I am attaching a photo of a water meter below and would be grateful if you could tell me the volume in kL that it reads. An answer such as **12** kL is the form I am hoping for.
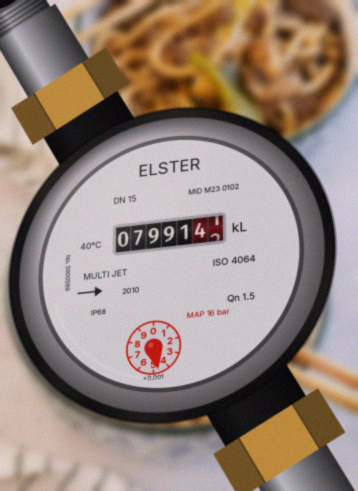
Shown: **7991.414** kL
